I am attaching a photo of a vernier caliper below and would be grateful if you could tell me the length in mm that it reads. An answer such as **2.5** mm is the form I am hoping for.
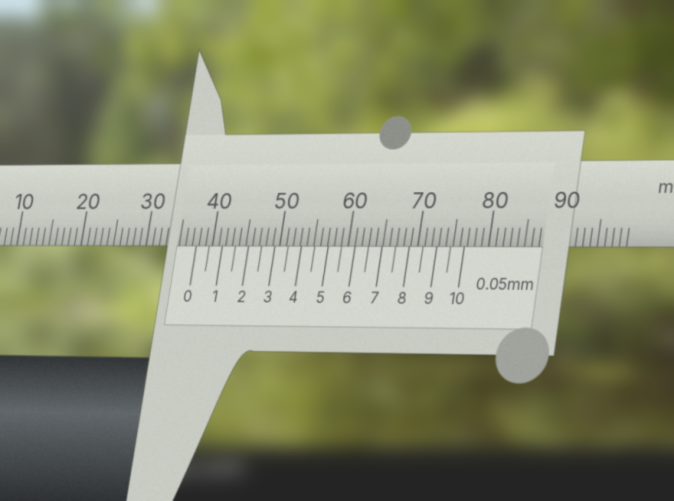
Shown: **37.6** mm
